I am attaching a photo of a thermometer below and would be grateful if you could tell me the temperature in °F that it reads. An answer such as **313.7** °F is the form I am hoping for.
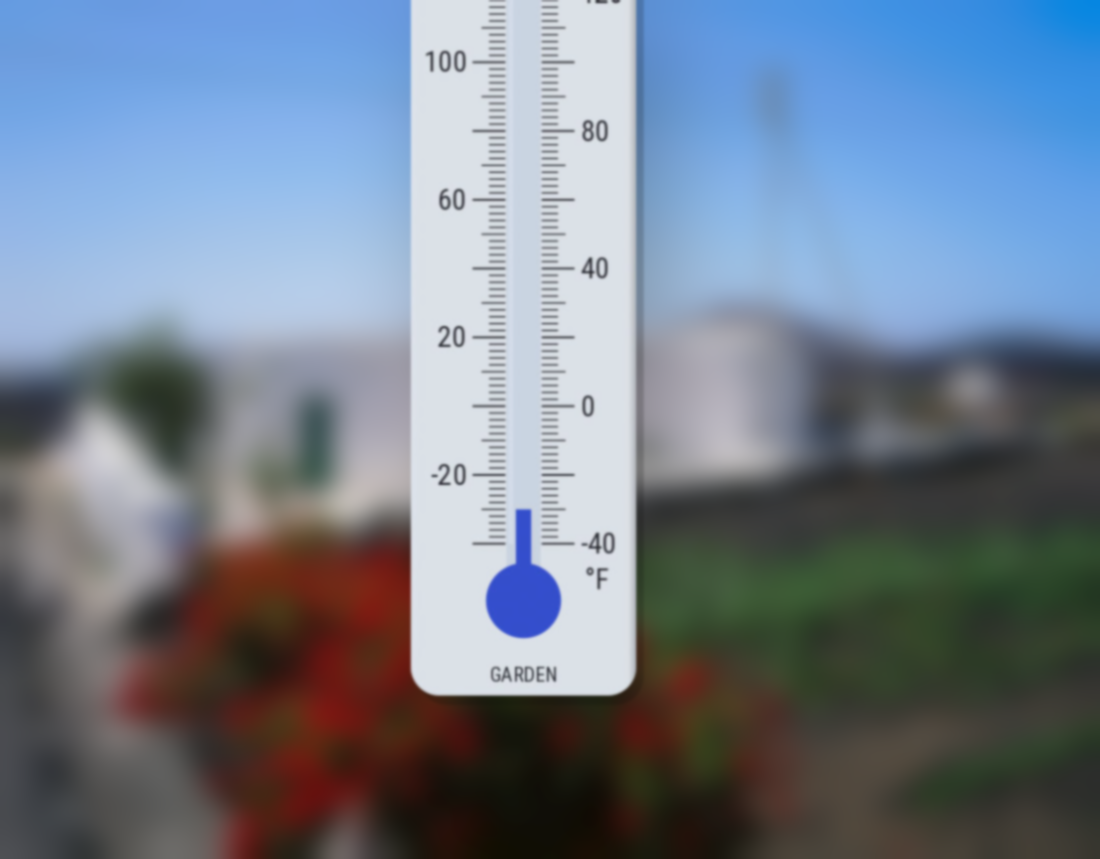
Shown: **-30** °F
